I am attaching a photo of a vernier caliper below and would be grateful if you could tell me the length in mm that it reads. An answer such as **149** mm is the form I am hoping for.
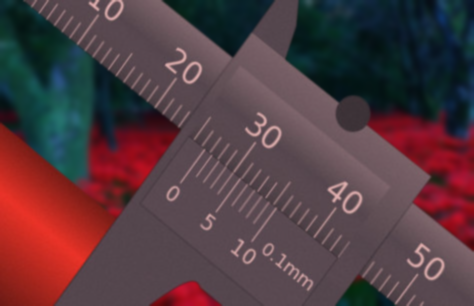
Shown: **26.4** mm
